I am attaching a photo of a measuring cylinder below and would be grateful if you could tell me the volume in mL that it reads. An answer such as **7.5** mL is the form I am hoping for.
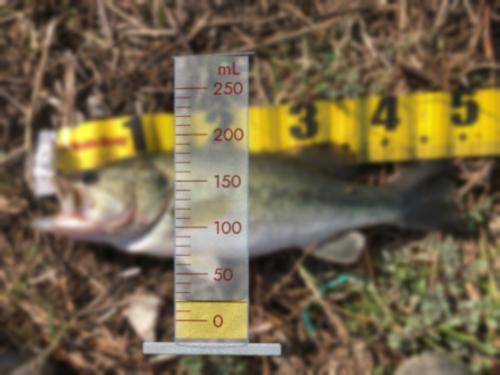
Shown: **20** mL
